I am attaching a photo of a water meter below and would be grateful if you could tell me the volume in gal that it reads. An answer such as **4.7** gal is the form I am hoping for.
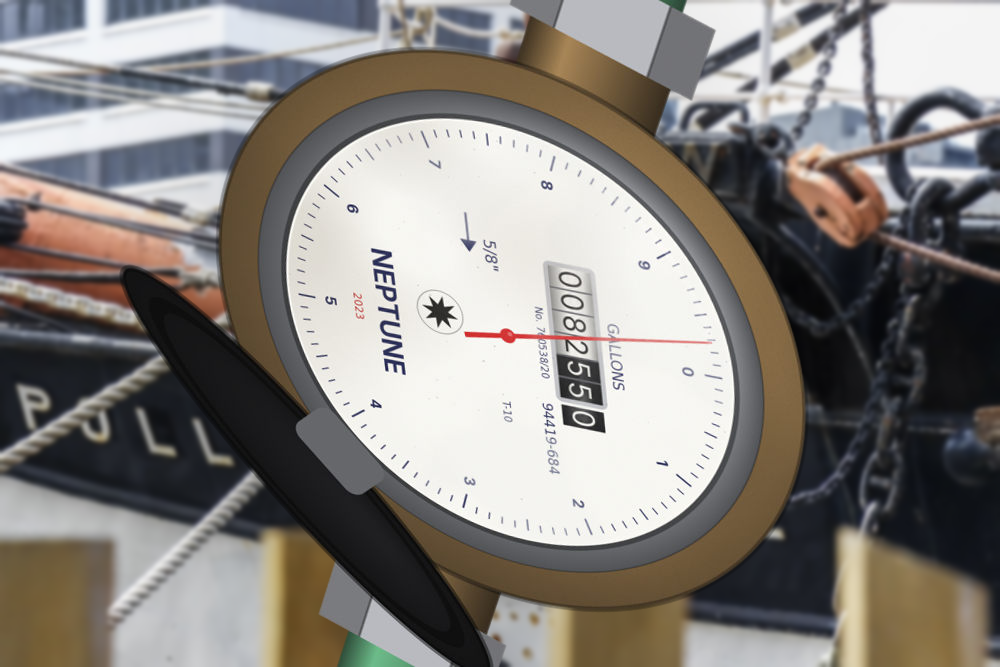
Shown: **82549.7** gal
